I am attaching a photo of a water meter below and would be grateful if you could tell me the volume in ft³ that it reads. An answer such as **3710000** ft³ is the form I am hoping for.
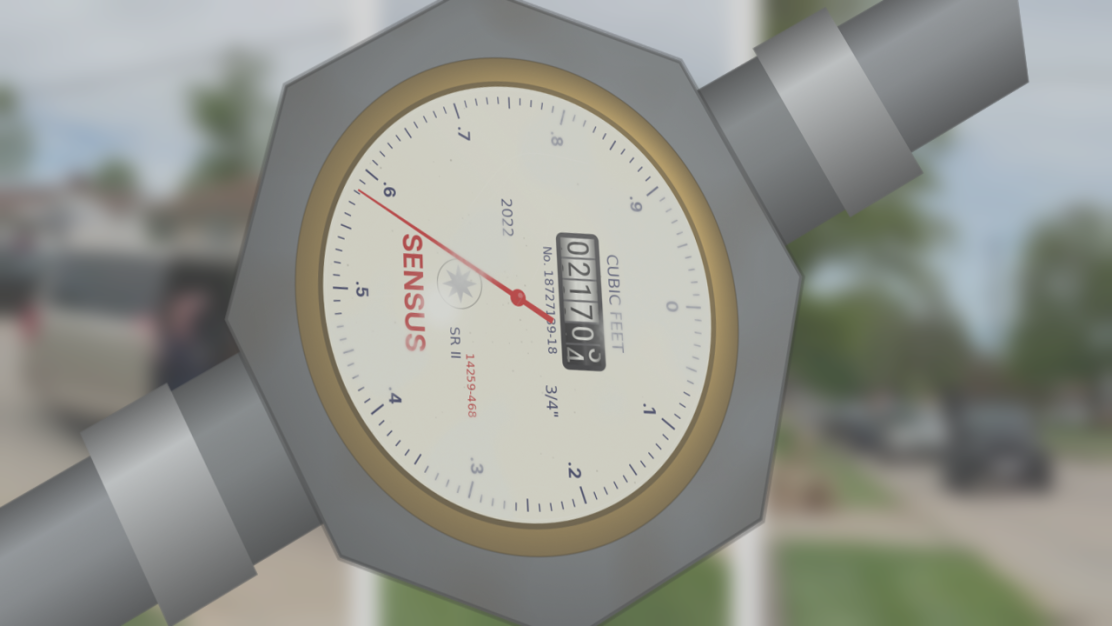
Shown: **21703.58** ft³
